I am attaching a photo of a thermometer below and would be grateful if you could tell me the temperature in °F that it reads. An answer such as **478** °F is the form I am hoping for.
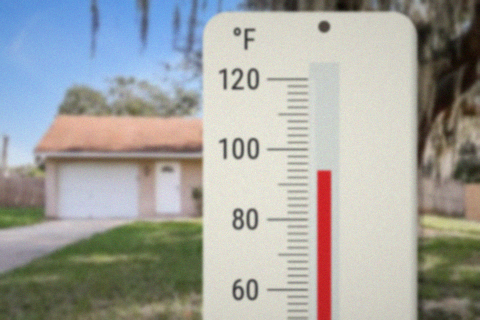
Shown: **94** °F
